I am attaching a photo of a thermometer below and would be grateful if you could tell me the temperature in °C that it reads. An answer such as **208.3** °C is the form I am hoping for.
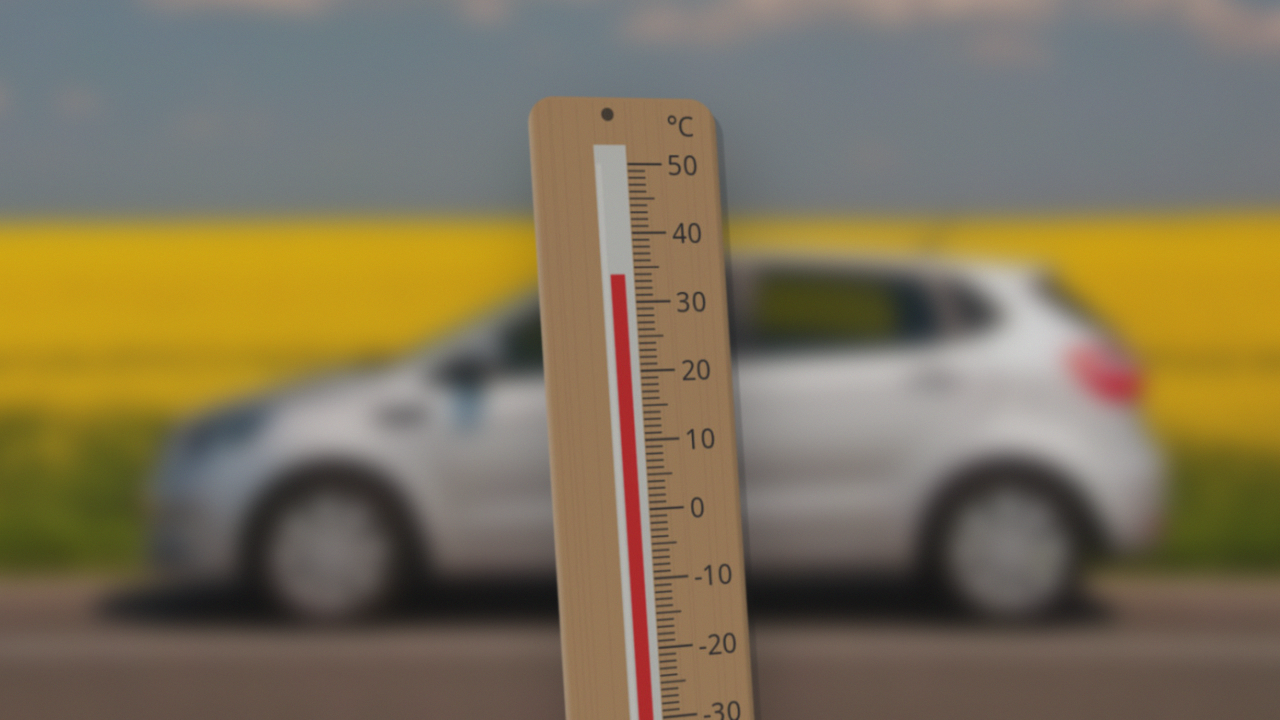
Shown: **34** °C
